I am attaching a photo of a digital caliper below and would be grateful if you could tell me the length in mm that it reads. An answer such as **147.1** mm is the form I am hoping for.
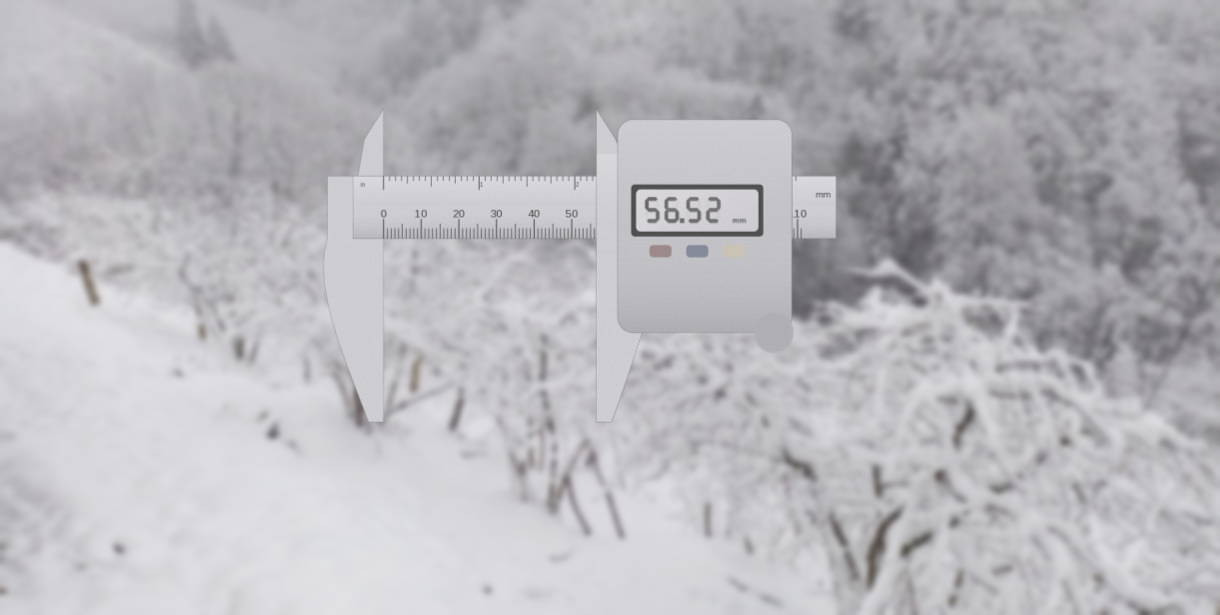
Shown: **56.52** mm
